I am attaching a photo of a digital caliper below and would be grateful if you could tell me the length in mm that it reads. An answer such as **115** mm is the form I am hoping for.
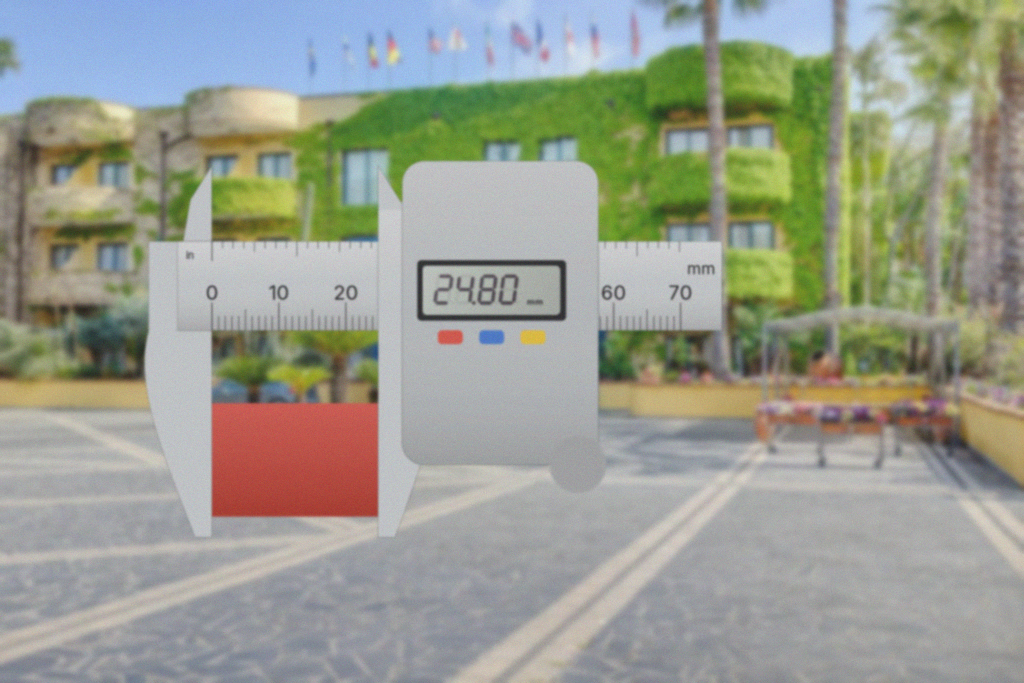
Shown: **24.80** mm
